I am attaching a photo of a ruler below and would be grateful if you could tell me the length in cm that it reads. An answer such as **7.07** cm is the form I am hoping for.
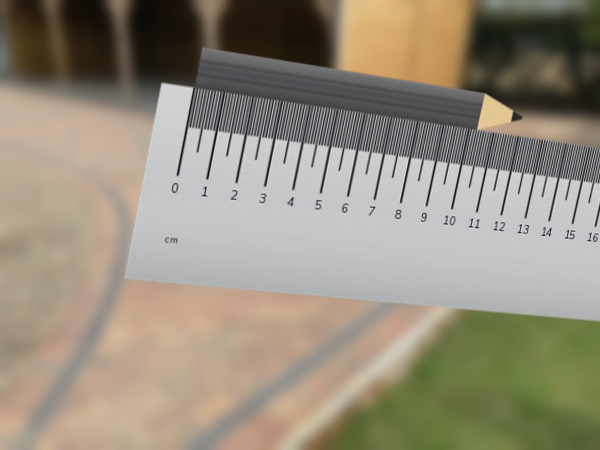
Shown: **12** cm
